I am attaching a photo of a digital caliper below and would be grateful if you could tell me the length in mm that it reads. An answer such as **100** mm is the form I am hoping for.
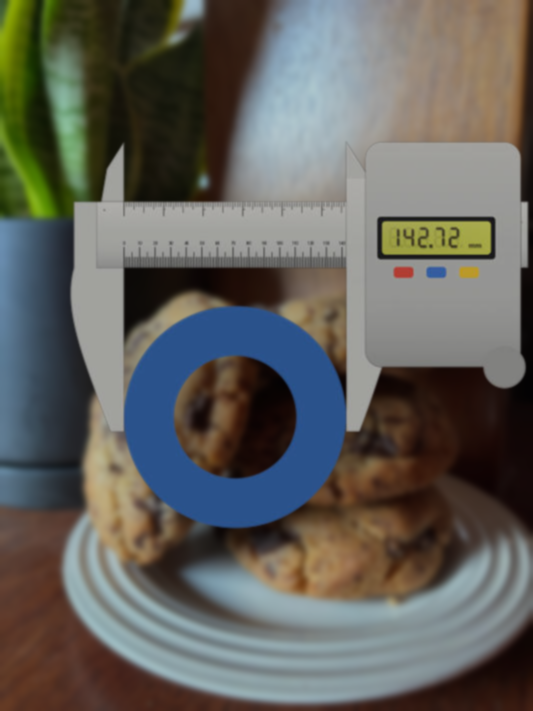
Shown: **142.72** mm
